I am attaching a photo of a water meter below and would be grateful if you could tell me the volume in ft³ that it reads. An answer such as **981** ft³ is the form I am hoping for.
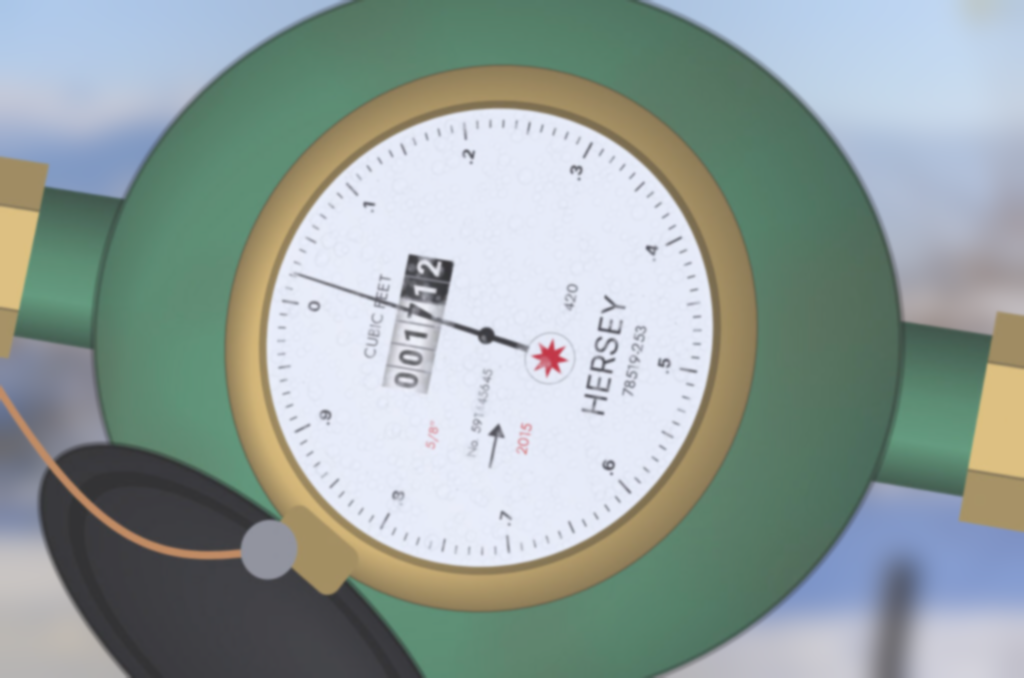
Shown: **1712.02** ft³
